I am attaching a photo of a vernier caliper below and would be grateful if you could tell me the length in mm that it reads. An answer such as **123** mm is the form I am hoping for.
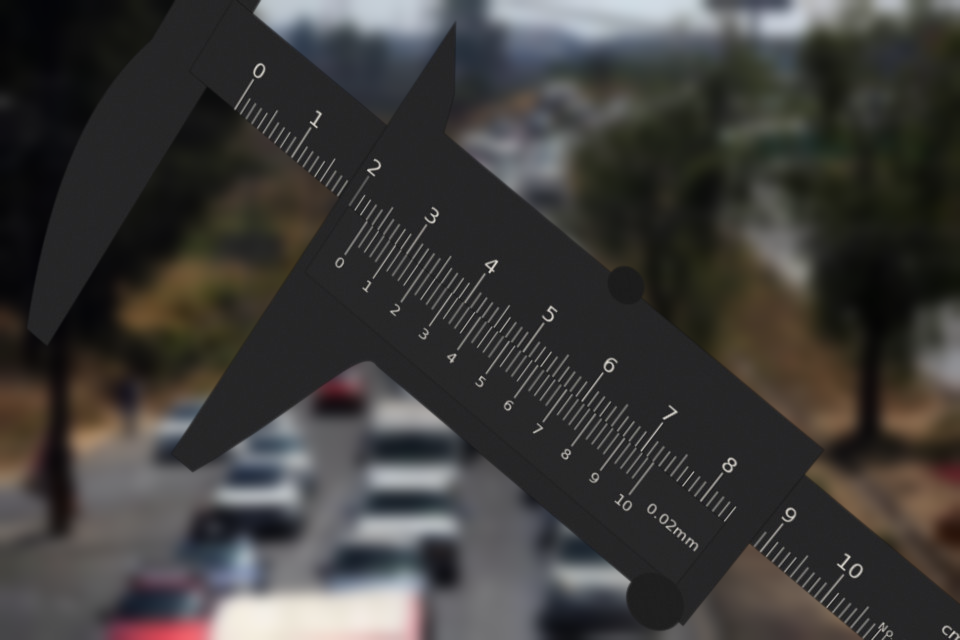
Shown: **23.2** mm
